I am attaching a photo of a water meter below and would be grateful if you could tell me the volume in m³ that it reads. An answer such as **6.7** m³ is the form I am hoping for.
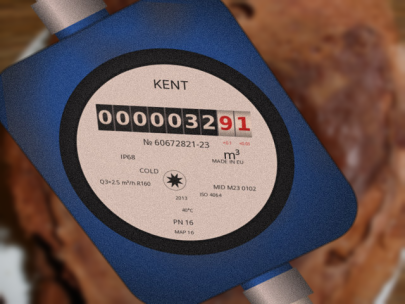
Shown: **32.91** m³
